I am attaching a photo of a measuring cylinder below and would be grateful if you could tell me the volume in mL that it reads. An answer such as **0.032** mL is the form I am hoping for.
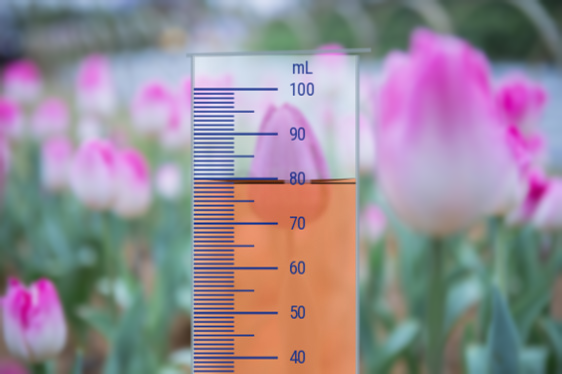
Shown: **79** mL
